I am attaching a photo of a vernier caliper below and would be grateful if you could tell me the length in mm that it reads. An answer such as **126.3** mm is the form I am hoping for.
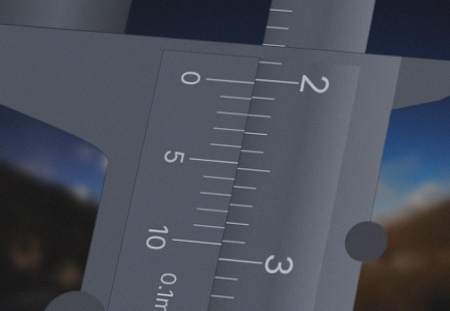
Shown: **20.2** mm
